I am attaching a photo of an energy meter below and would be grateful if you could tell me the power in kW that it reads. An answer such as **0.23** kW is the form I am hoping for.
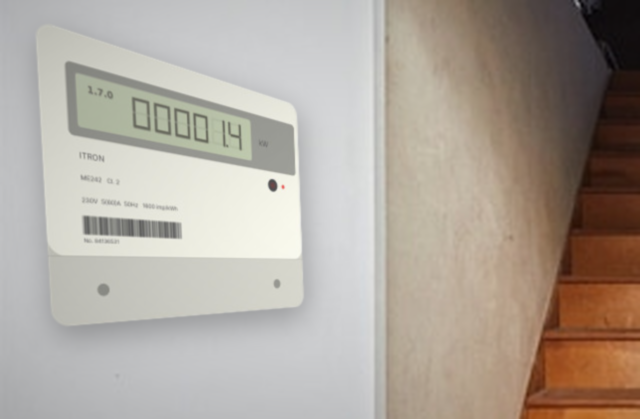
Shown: **1.4** kW
